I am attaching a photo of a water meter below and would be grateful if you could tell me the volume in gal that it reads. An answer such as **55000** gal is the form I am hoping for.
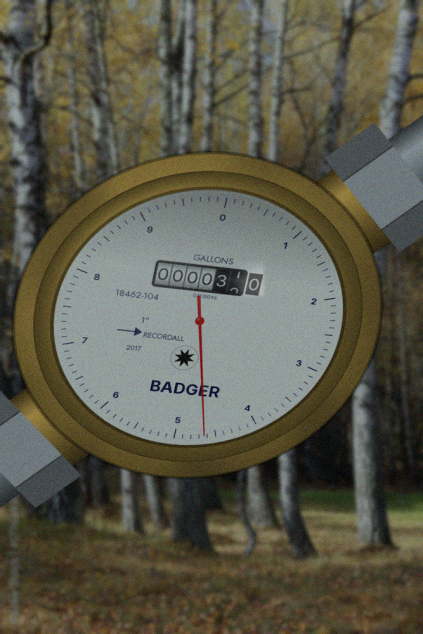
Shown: **314.6** gal
